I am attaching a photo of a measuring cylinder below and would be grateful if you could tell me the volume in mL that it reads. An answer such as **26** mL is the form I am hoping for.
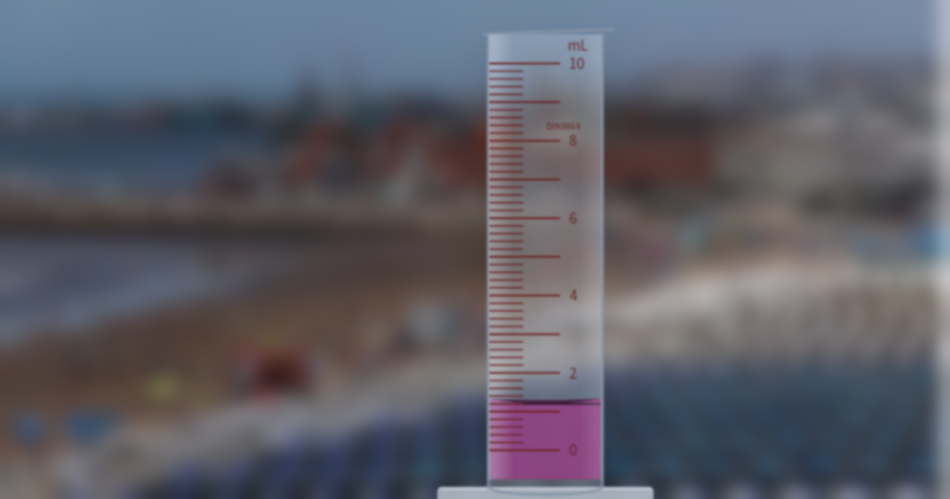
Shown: **1.2** mL
